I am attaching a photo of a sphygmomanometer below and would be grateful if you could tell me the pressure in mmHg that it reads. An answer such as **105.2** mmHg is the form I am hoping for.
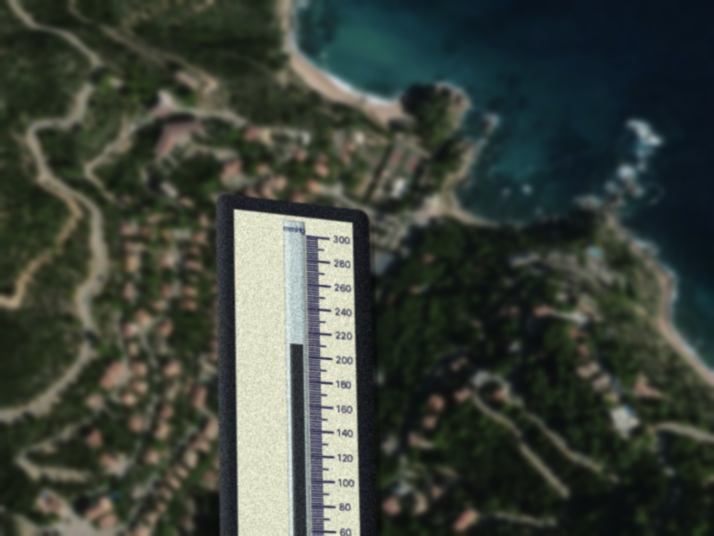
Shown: **210** mmHg
